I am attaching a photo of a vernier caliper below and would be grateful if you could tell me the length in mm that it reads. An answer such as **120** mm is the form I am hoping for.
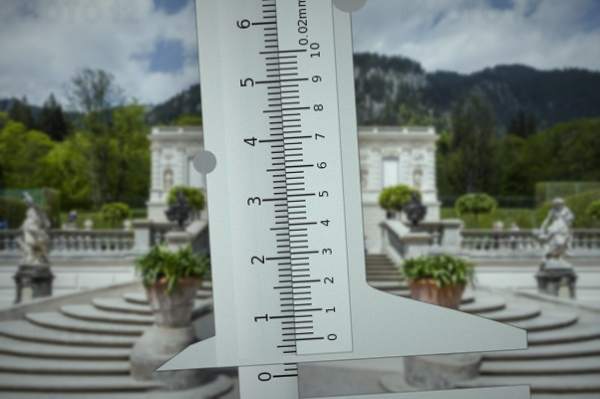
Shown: **6.0** mm
